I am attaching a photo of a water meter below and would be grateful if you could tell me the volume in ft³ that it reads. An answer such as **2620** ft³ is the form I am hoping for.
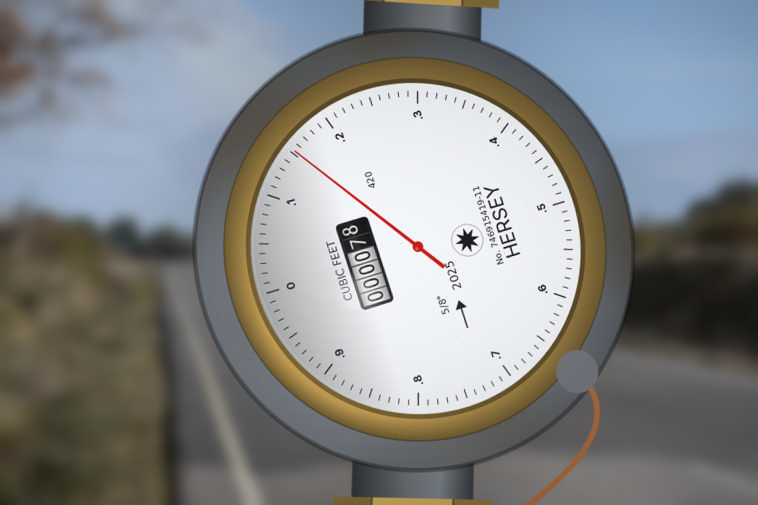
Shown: **78.15** ft³
